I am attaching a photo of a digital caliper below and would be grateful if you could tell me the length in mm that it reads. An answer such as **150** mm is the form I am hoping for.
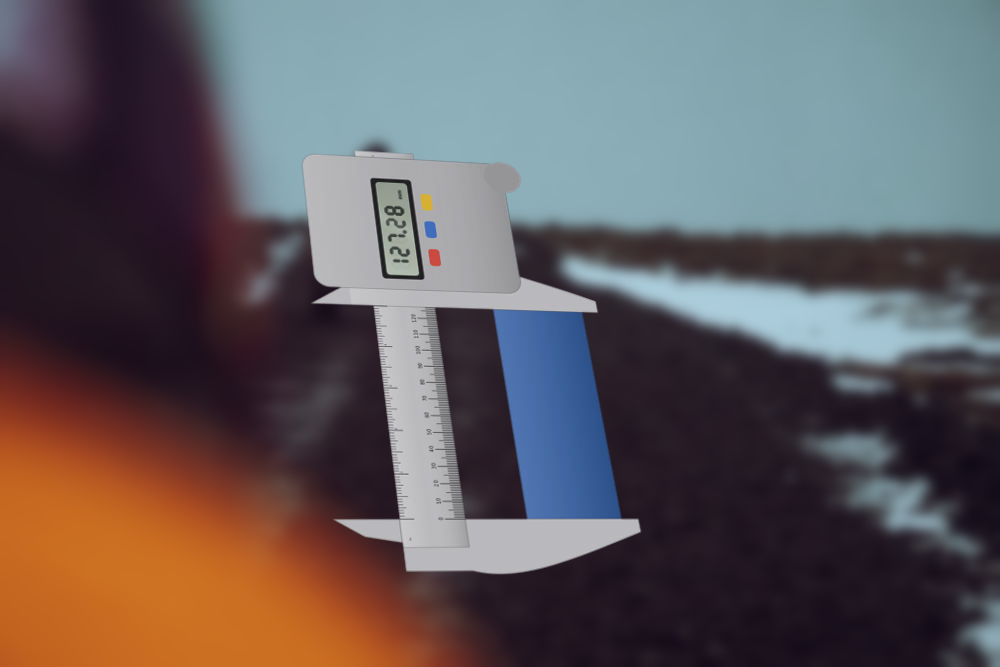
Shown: **127.28** mm
